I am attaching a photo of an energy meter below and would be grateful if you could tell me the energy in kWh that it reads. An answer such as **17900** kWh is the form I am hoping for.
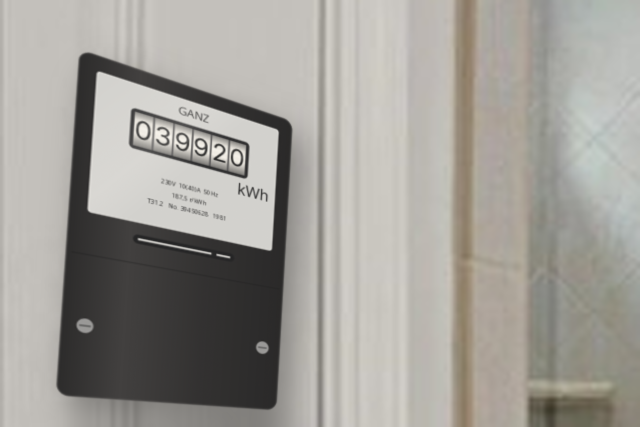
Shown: **39920** kWh
